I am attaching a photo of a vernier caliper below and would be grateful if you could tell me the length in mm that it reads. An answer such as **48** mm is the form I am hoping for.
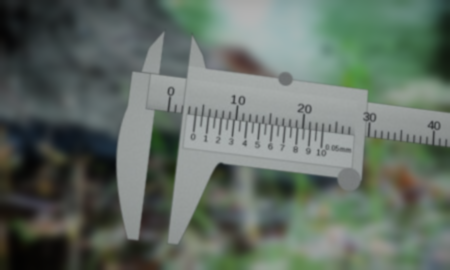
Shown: **4.0** mm
